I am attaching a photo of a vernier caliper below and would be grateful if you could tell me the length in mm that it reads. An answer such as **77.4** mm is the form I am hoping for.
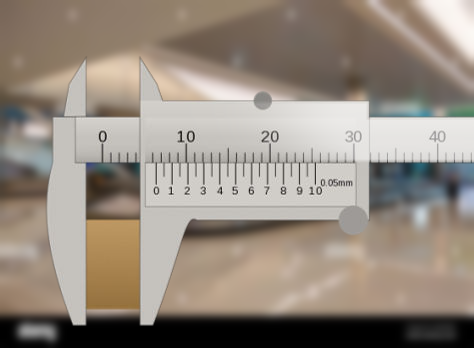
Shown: **6.4** mm
